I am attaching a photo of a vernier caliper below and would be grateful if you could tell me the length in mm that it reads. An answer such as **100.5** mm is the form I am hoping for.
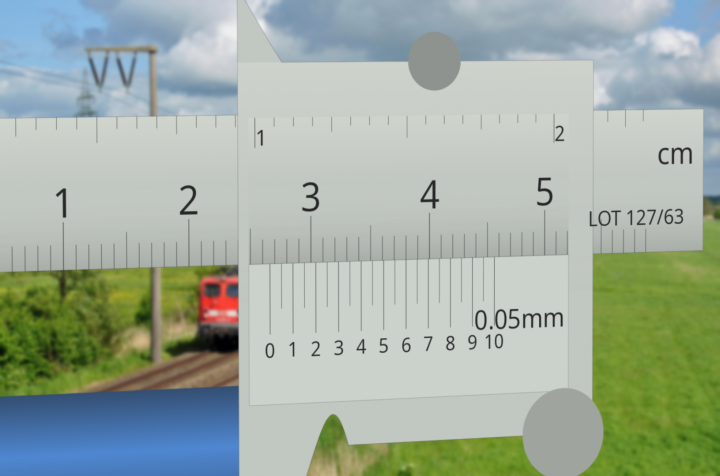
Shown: **26.6** mm
